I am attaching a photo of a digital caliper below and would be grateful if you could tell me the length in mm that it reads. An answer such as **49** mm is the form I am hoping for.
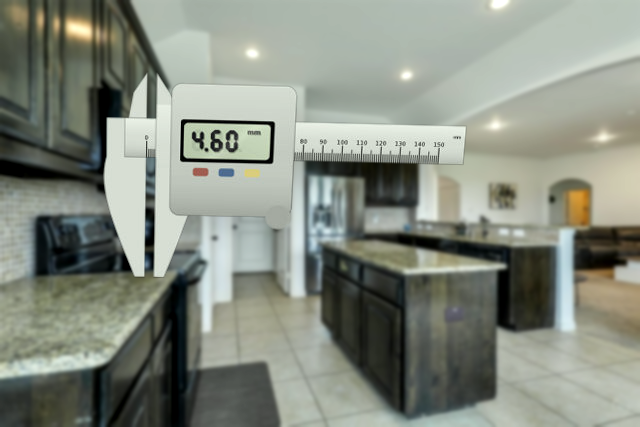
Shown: **4.60** mm
